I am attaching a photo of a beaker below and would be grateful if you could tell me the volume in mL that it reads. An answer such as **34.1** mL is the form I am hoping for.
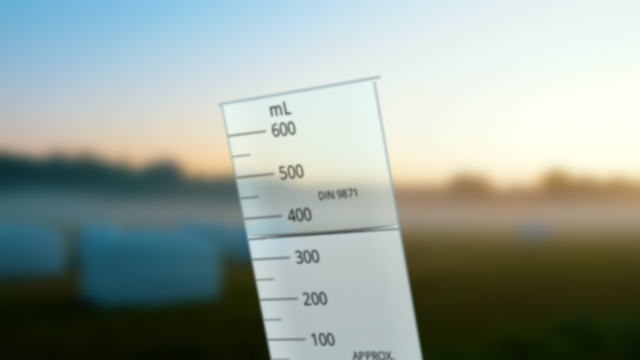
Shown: **350** mL
